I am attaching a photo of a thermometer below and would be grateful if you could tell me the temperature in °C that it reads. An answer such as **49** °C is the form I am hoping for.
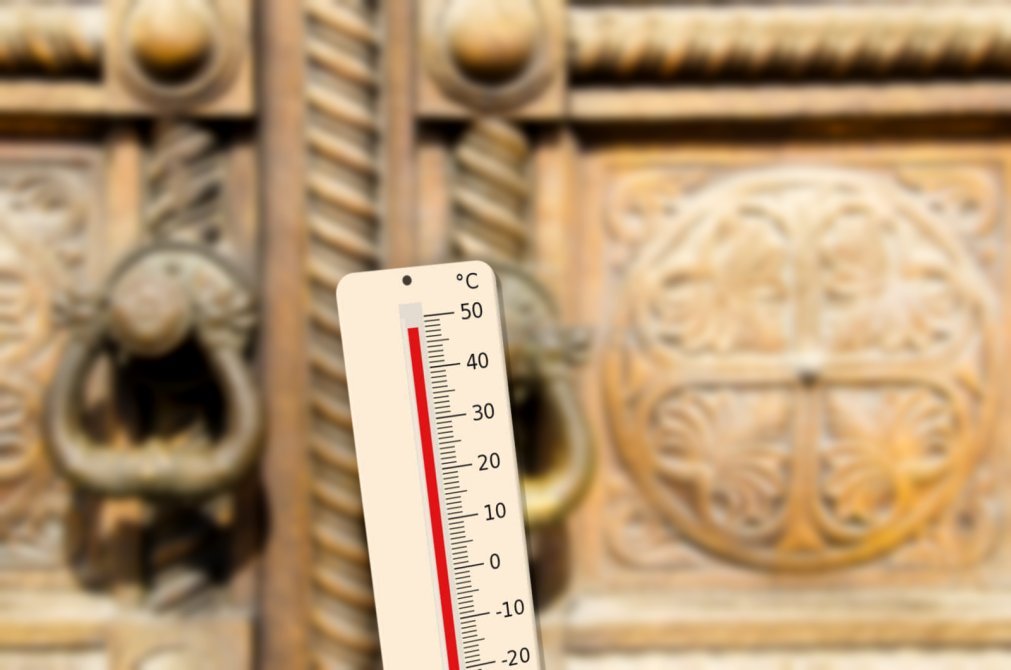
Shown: **48** °C
